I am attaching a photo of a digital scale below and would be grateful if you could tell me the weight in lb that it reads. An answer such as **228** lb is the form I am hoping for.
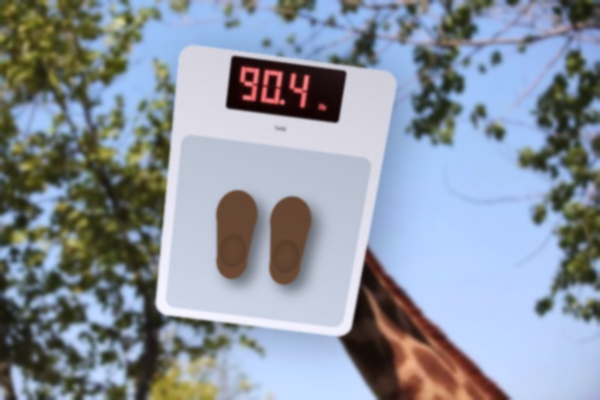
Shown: **90.4** lb
